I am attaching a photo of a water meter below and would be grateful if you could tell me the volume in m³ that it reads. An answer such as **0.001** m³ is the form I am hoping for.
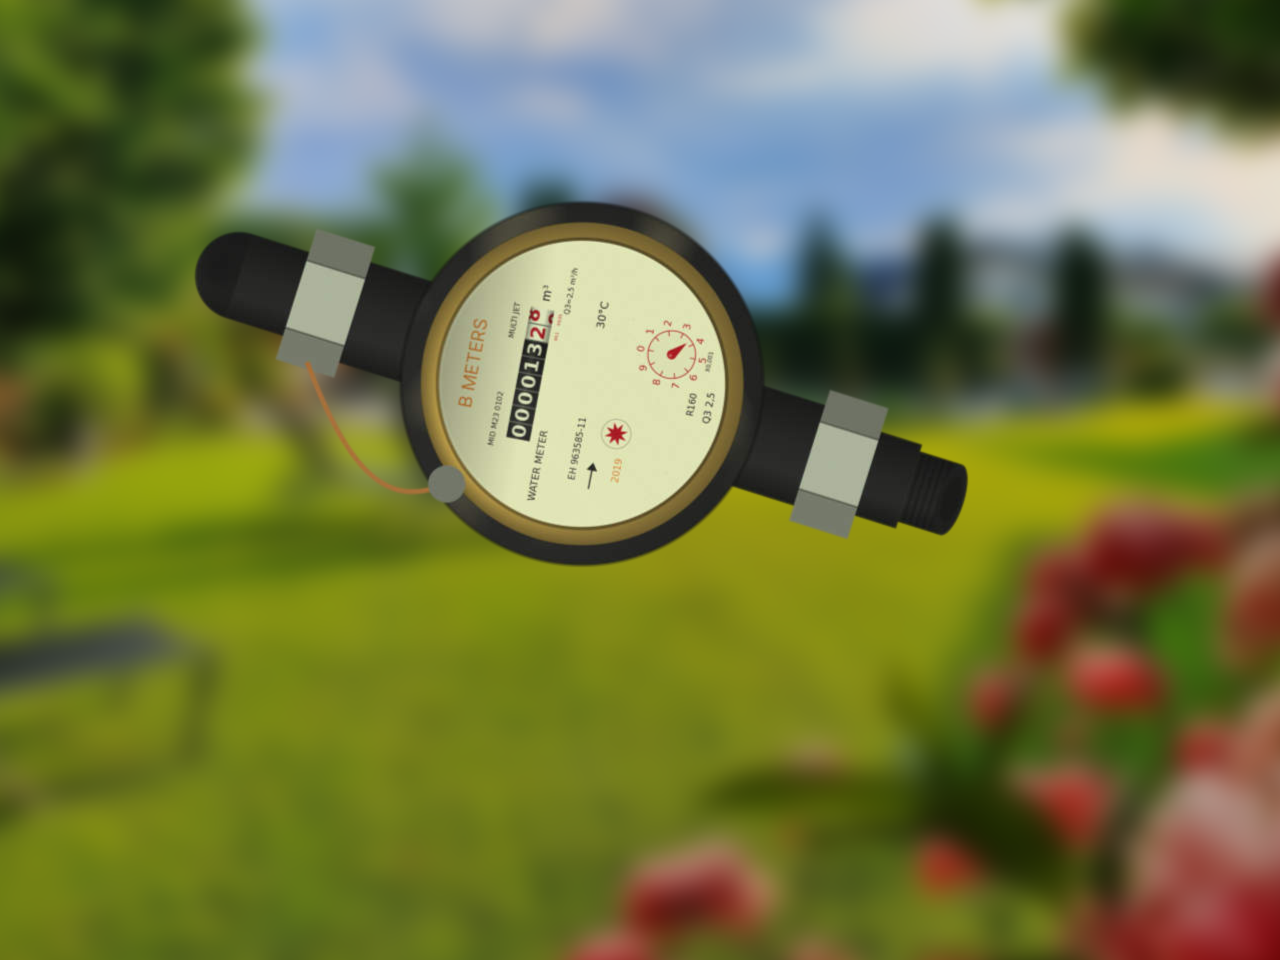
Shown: **13.283** m³
